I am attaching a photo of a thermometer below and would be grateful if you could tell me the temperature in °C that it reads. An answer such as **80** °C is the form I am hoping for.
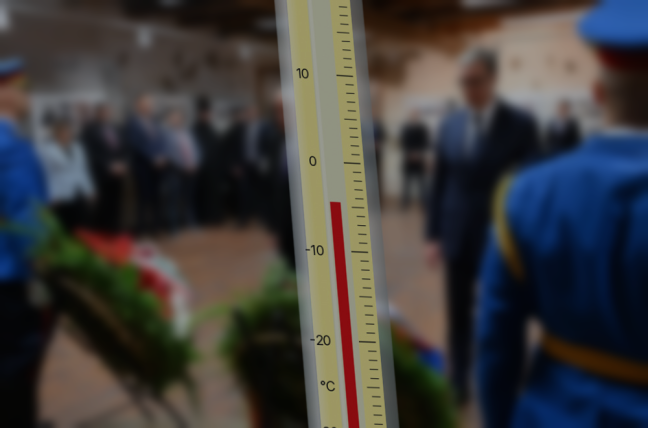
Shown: **-4.5** °C
